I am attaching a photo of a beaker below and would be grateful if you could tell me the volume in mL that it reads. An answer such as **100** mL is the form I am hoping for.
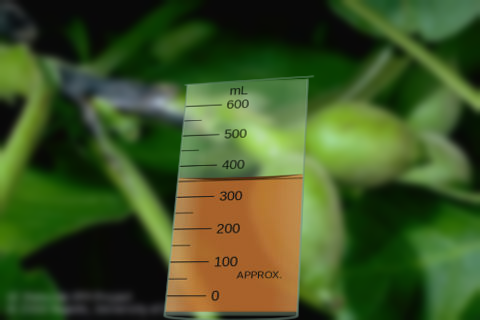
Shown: **350** mL
